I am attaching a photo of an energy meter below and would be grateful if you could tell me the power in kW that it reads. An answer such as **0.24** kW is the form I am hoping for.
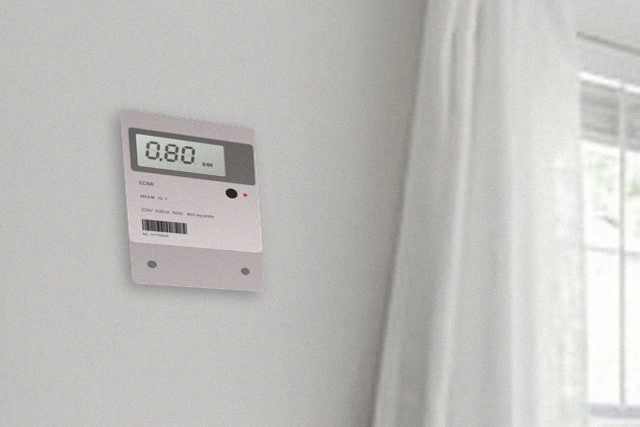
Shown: **0.80** kW
